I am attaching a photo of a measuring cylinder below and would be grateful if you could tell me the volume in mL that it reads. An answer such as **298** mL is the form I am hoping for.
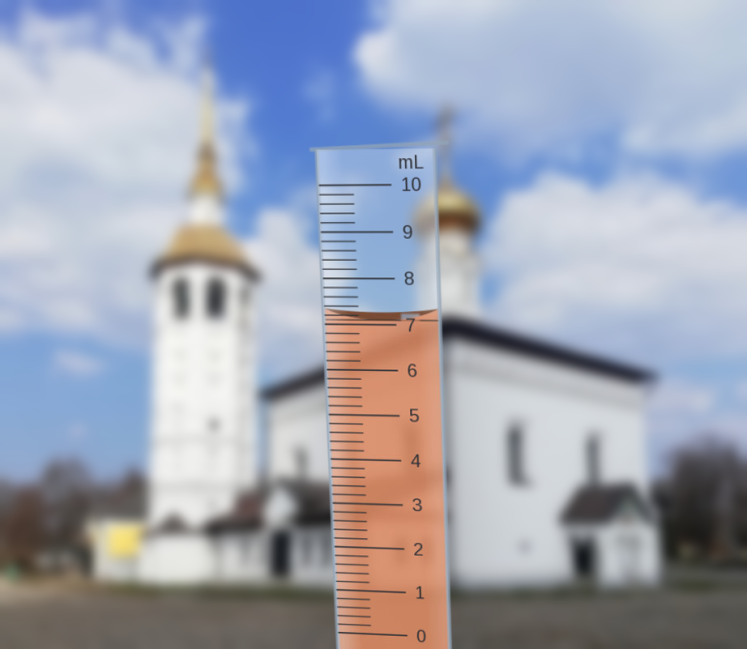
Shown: **7.1** mL
